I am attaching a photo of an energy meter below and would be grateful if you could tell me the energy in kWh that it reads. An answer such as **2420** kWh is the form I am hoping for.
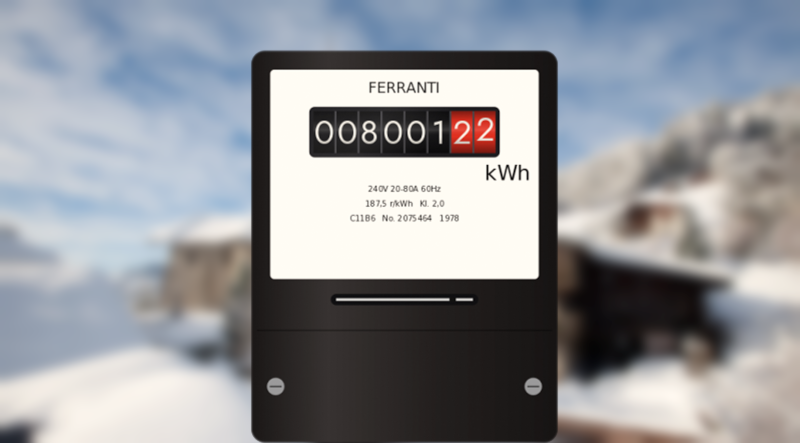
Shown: **8001.22** kWh
